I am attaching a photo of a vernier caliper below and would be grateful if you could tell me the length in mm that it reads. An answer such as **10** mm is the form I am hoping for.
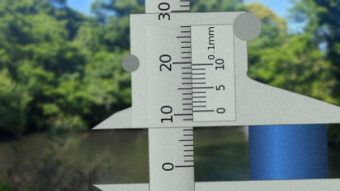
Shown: **10.6** mm
